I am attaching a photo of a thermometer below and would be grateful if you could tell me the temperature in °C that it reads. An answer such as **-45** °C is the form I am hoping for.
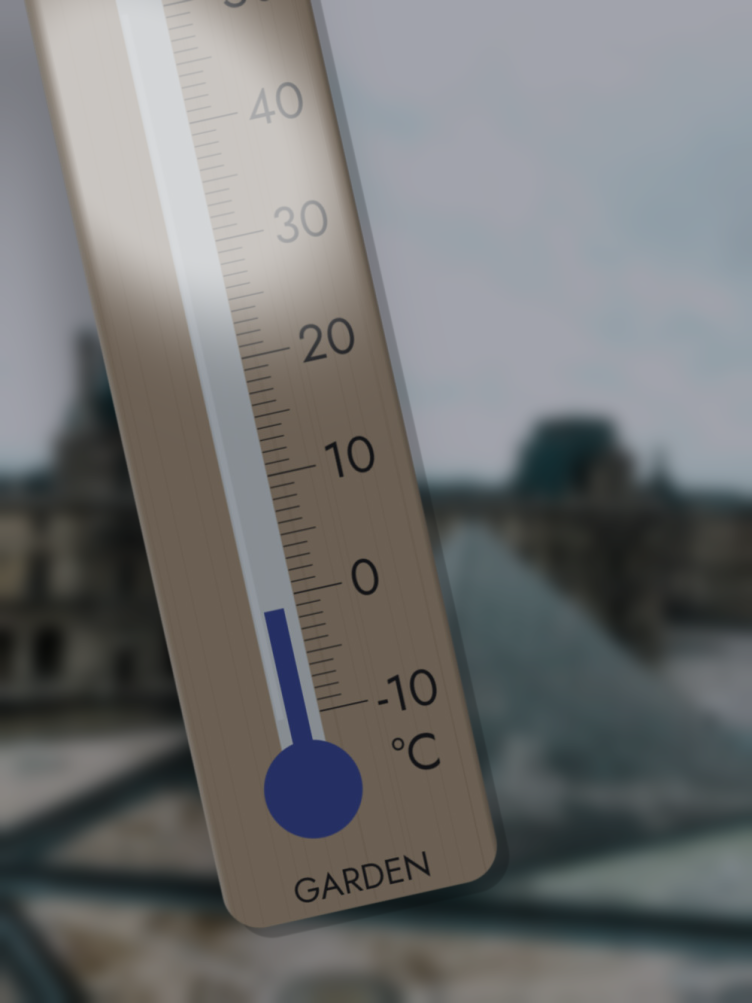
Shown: **-1** °C
